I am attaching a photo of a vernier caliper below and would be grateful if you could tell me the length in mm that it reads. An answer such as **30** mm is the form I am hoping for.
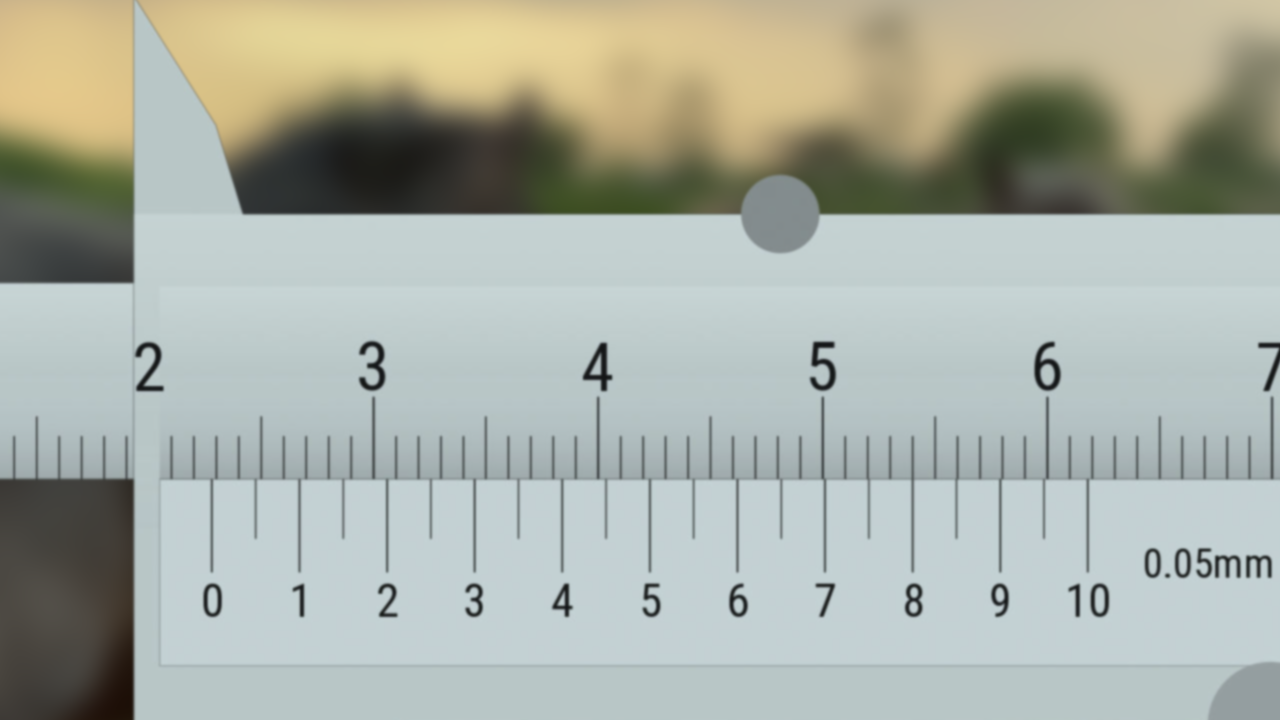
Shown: **22.8** mm
